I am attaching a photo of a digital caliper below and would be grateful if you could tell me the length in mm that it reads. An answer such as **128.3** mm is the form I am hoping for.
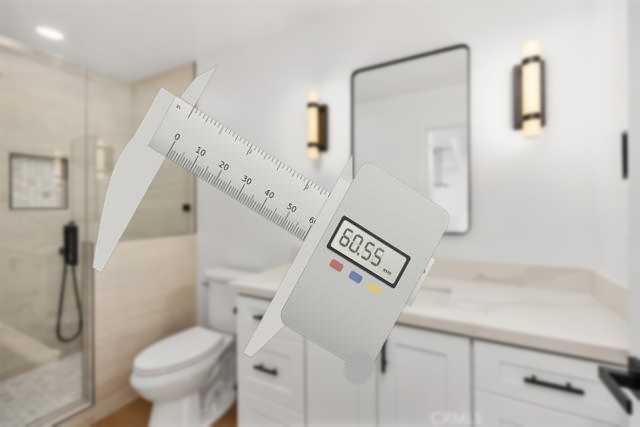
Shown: **60.55** mm
